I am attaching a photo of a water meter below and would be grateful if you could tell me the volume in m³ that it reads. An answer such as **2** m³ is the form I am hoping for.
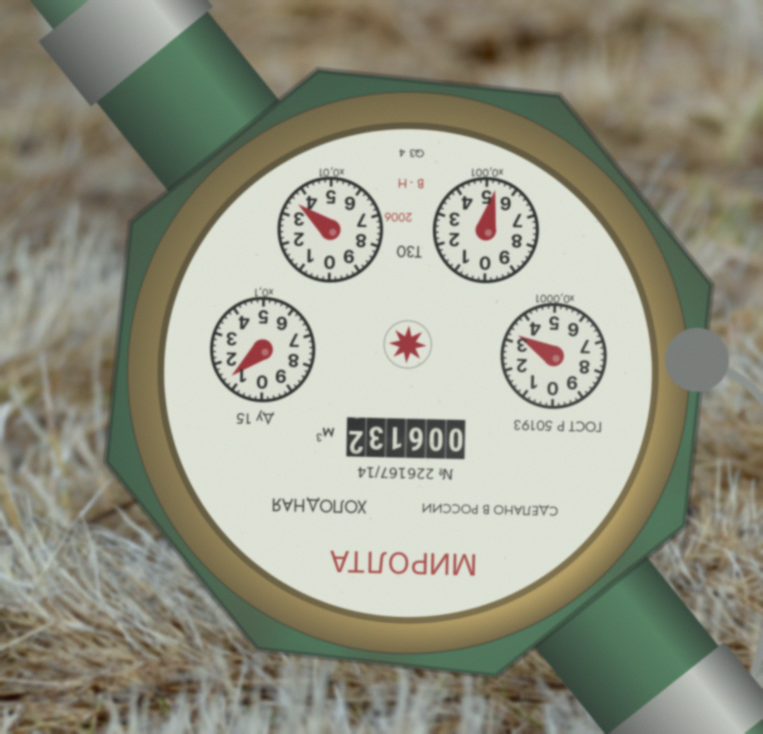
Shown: **6132.1353** m³
